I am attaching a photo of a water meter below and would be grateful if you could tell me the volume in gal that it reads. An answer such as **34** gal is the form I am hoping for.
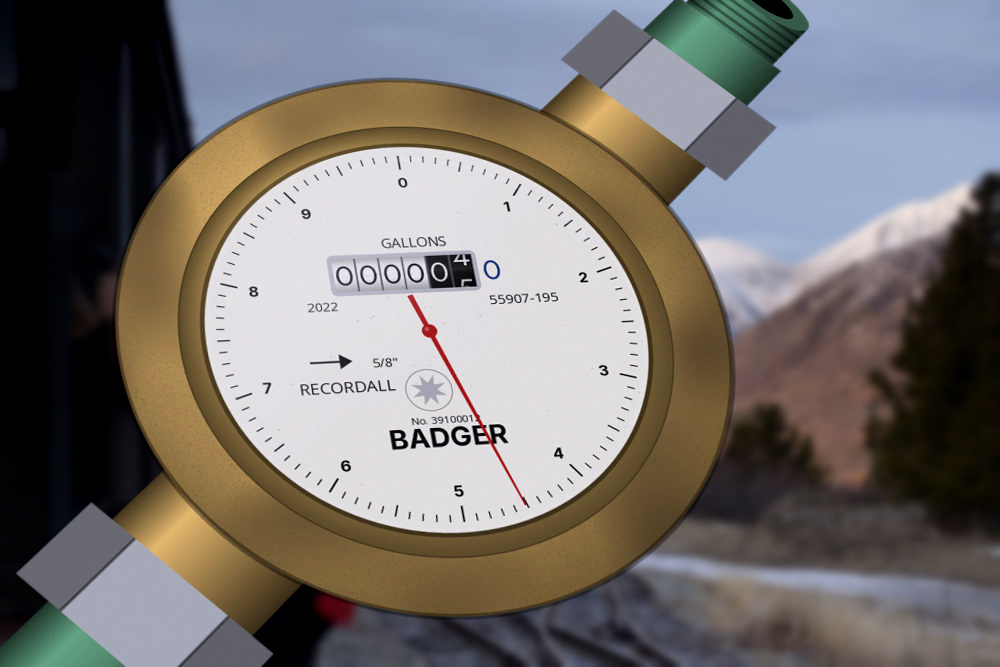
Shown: **44.5** gal
